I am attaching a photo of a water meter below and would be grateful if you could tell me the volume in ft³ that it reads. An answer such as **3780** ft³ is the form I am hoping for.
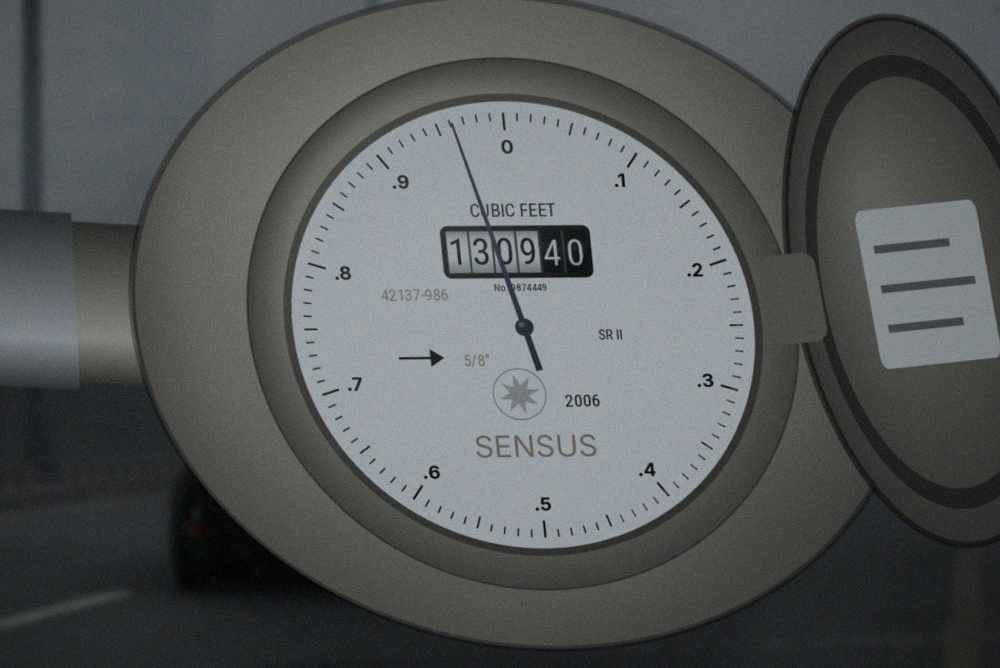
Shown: **130939.96** ft³
